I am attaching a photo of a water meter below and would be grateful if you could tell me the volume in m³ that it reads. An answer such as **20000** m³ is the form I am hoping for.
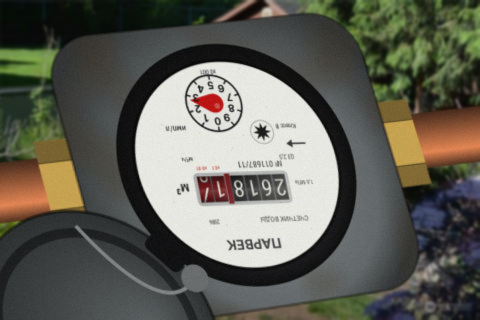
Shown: **2618.172** m³
